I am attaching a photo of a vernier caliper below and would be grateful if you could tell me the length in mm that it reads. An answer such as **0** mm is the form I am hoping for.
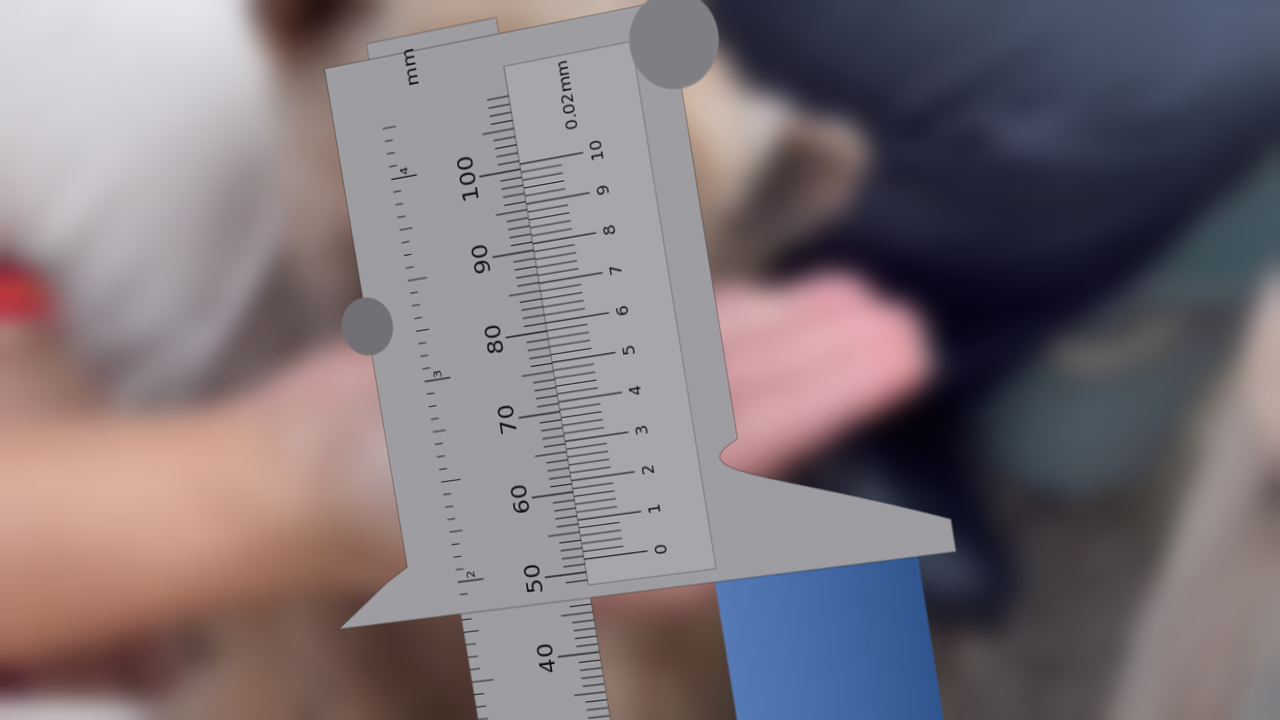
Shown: **51.6** mm
